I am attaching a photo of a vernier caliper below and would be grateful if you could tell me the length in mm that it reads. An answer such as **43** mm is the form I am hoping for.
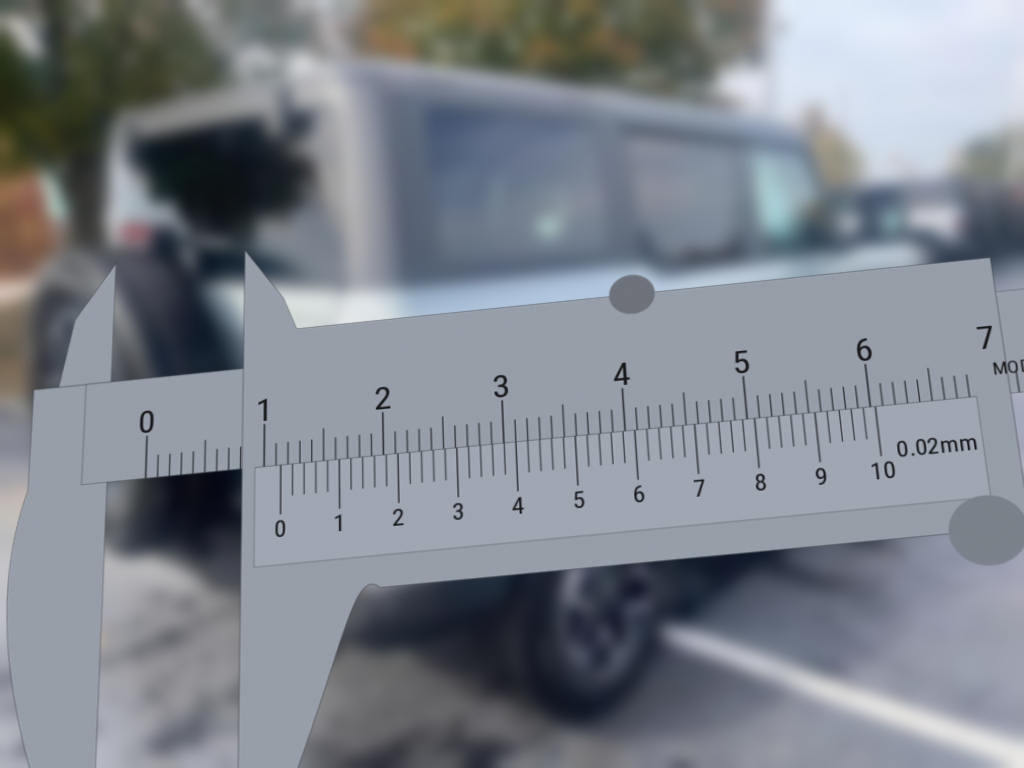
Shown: **11.4** mm
